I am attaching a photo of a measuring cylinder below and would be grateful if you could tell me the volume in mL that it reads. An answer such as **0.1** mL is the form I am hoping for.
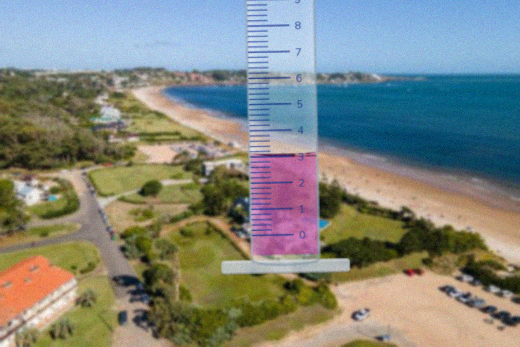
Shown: **3** mL
